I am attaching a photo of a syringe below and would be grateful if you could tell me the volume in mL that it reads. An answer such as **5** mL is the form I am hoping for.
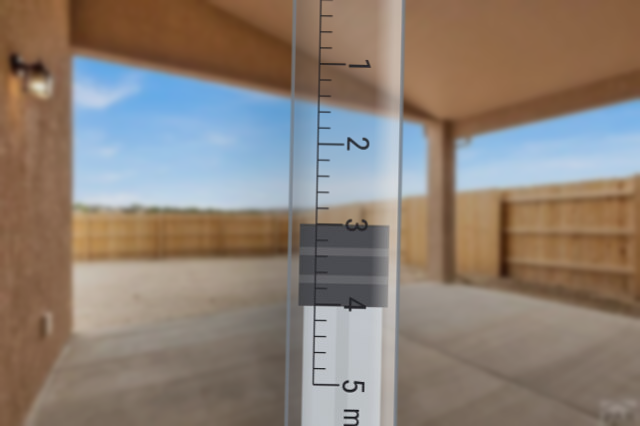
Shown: **3** mL
